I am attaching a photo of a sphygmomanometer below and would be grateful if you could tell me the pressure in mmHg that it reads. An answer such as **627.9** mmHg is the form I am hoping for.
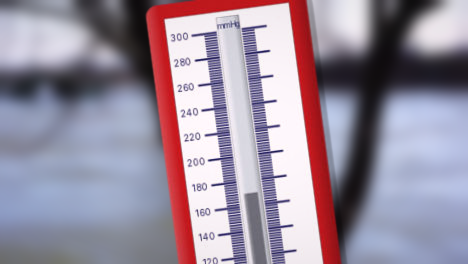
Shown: **170** mmHg
